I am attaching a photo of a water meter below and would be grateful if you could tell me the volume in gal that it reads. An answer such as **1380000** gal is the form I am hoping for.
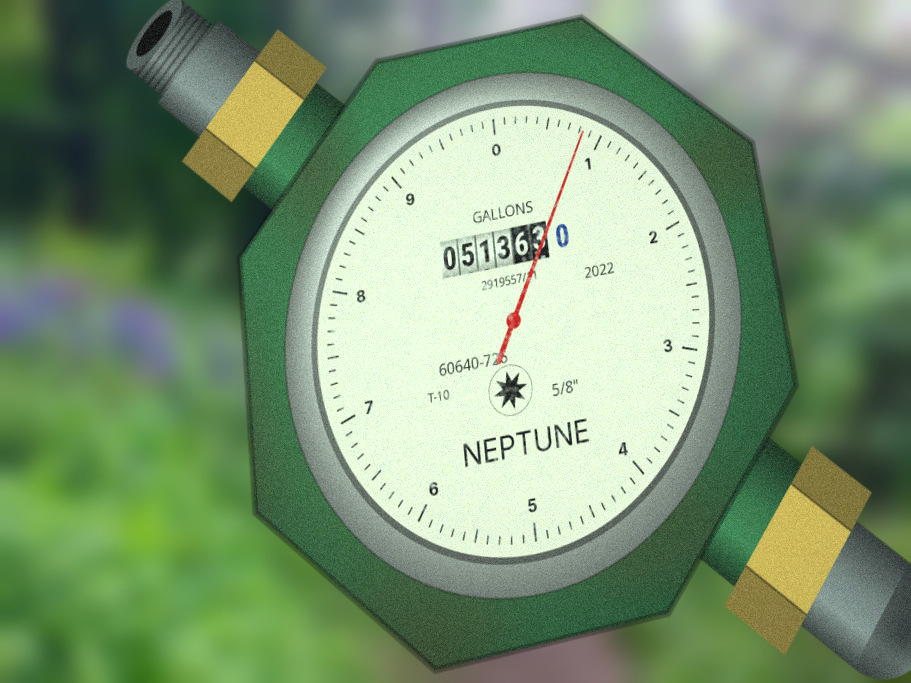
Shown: **513630.8** gal
